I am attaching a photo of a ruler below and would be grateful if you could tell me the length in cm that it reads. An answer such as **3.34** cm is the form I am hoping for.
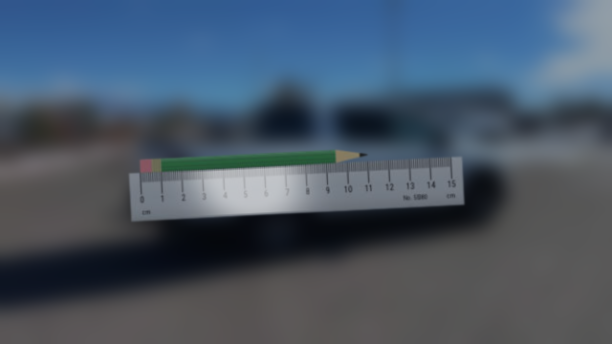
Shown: **11** cm
